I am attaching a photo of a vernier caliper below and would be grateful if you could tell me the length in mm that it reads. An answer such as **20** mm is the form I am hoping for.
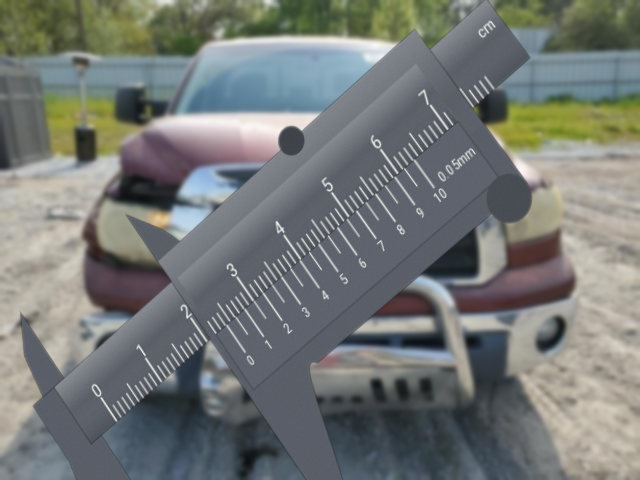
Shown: **24.2** mm
